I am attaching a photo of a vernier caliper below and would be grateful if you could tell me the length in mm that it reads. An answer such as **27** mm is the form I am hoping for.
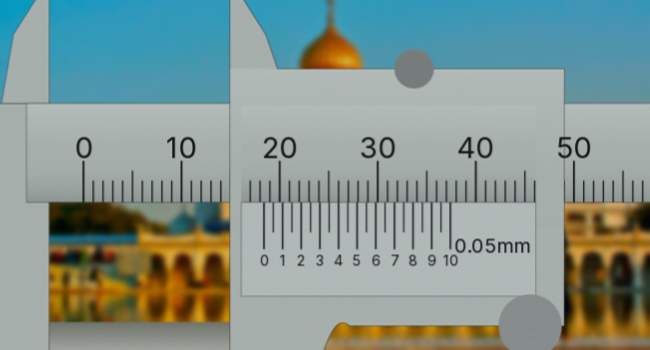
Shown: **18.4** mm
